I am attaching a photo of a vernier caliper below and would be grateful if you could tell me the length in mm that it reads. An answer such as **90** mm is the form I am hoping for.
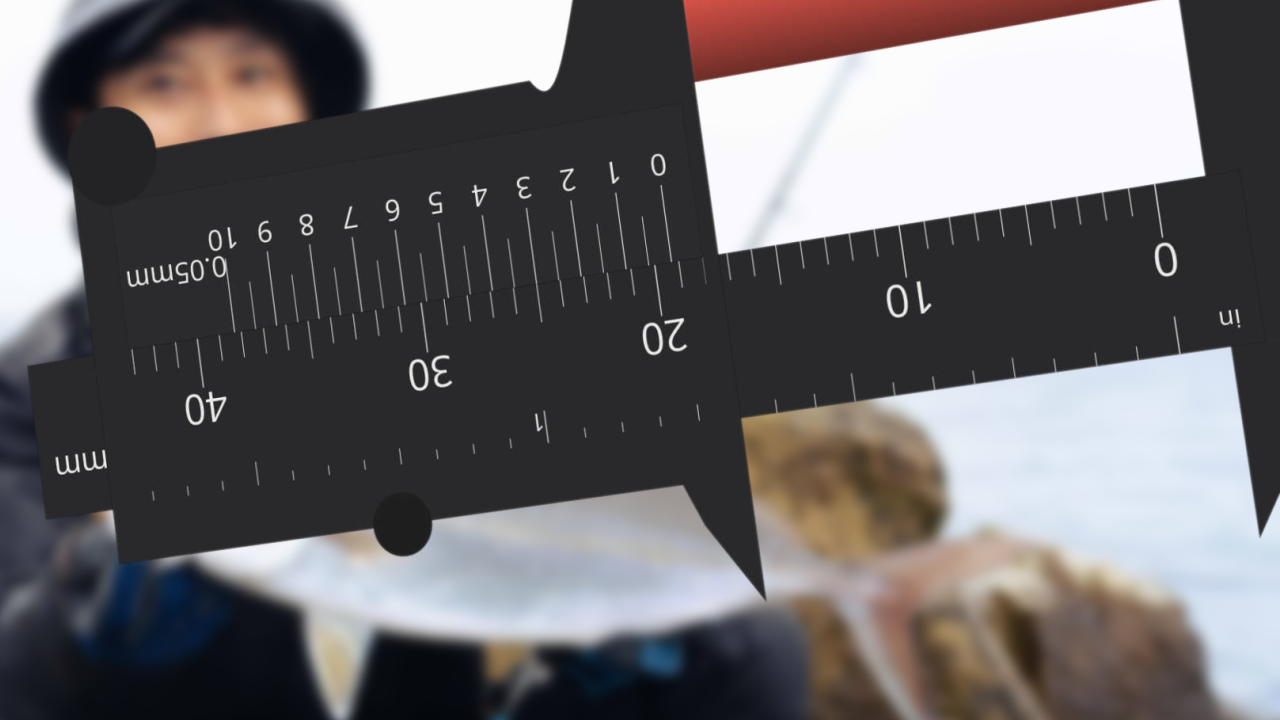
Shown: **19.3** mm
